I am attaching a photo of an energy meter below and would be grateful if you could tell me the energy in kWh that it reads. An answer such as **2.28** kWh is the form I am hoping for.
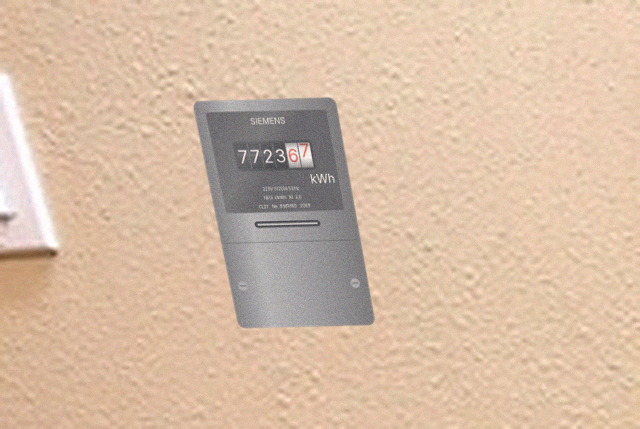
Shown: **7723.67** kWh
